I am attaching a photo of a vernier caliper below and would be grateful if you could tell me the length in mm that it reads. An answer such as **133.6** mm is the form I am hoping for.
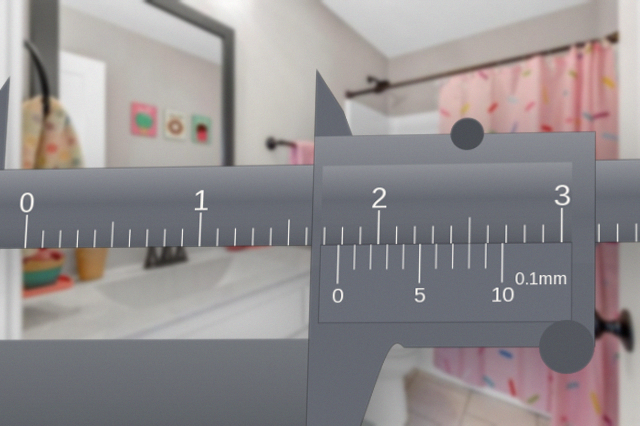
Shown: **17.8** mm
